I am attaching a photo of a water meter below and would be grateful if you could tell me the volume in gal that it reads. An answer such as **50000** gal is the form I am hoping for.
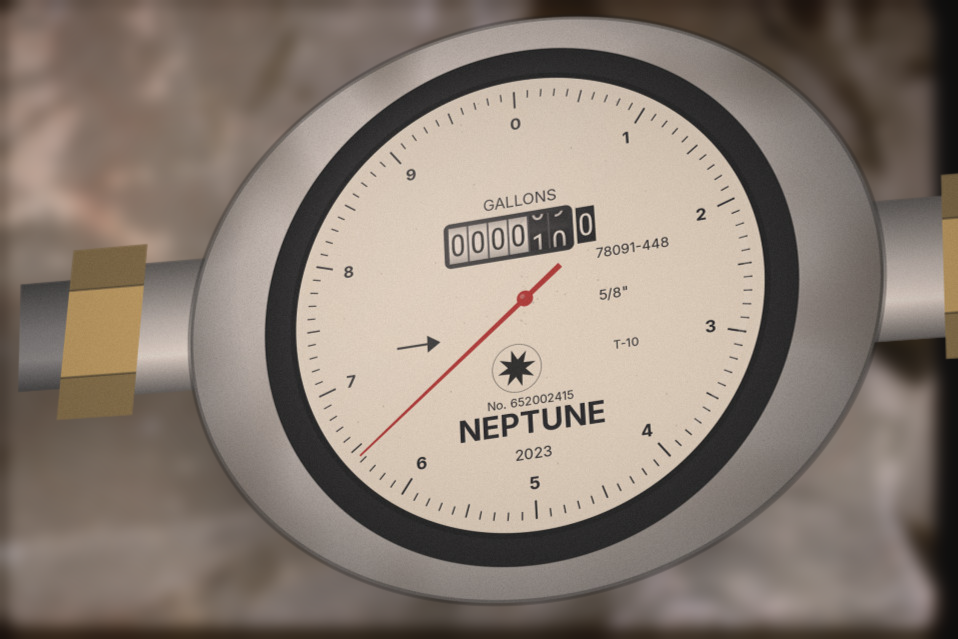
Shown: **96.4** gal
